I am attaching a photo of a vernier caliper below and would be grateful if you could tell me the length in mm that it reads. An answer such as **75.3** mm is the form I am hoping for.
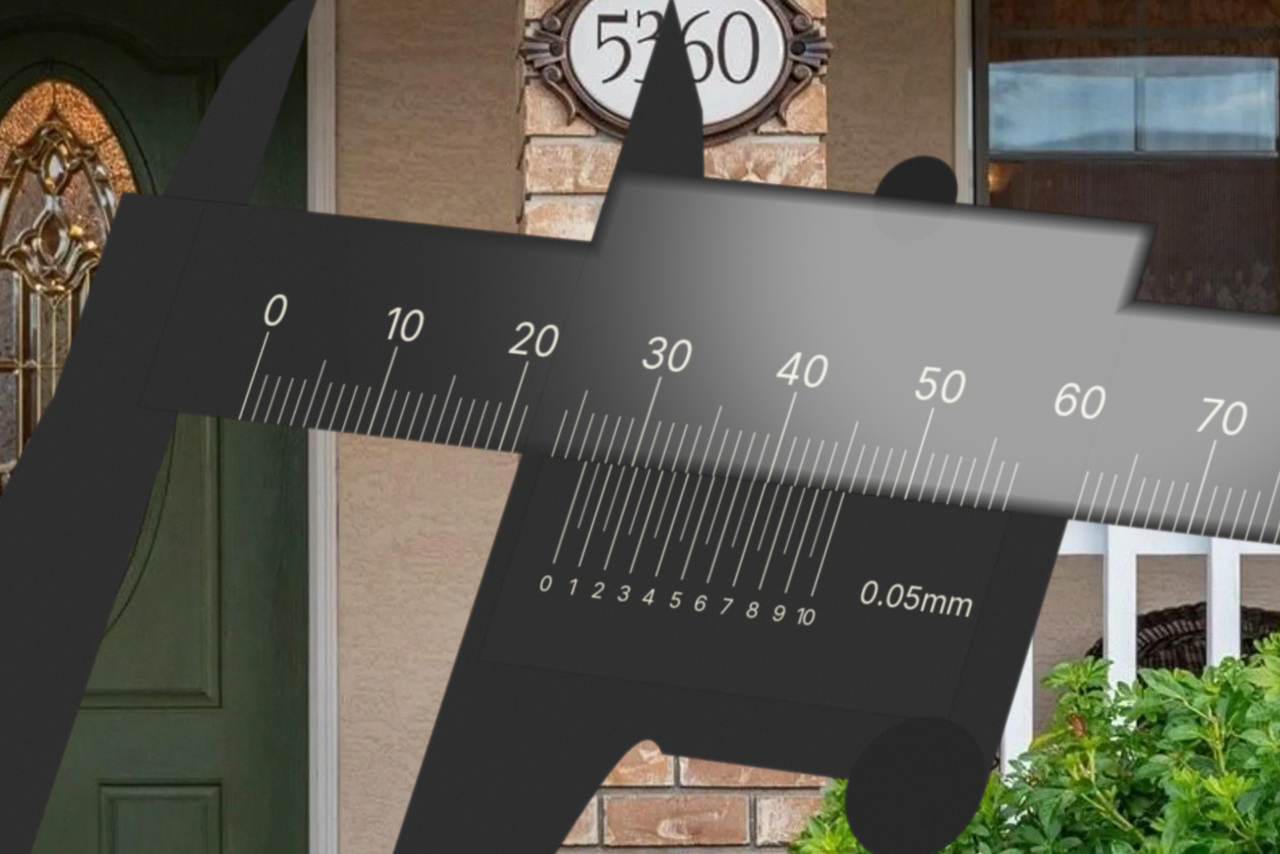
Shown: **26.6** mm
